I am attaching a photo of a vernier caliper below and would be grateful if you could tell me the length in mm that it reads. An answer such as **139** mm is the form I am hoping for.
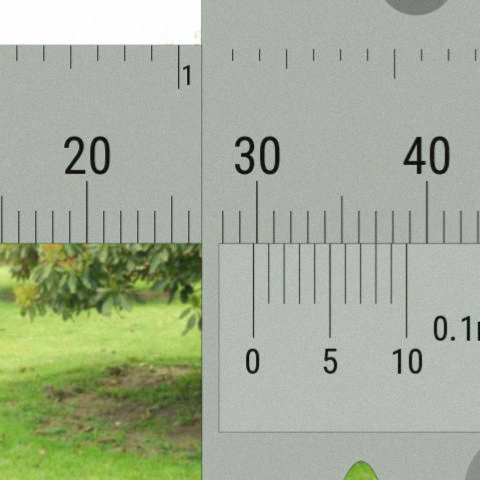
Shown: **29.8** mm
